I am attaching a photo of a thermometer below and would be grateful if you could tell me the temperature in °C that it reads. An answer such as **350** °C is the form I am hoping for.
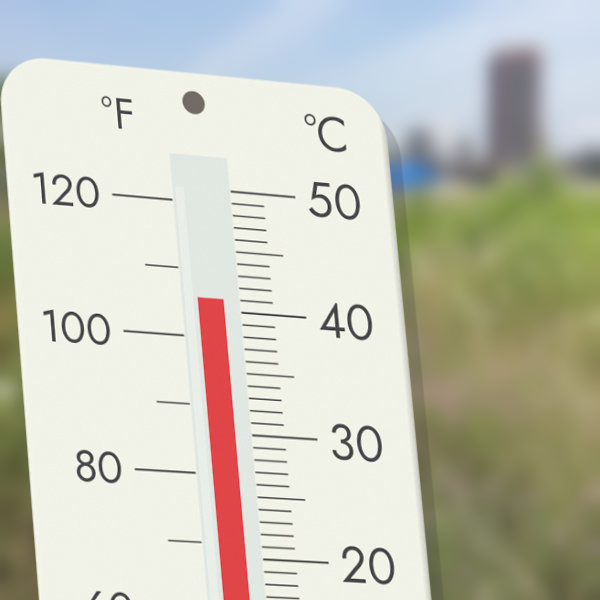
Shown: **41** °C
